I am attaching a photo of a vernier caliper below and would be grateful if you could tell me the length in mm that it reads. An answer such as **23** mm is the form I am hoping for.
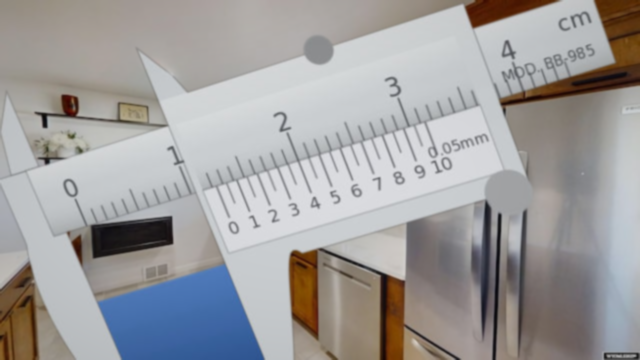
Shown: **12.4** mm
